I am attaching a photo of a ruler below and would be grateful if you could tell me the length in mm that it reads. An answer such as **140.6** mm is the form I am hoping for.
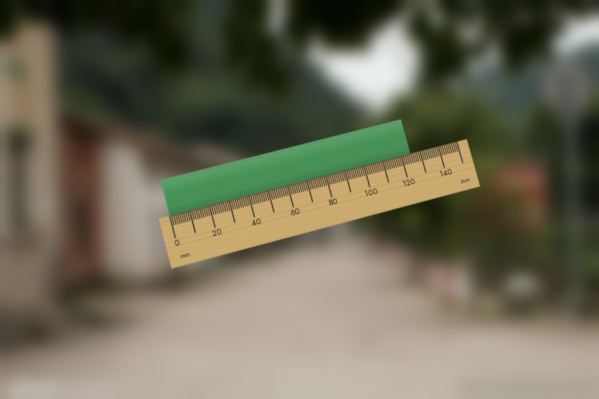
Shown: **125** mm
